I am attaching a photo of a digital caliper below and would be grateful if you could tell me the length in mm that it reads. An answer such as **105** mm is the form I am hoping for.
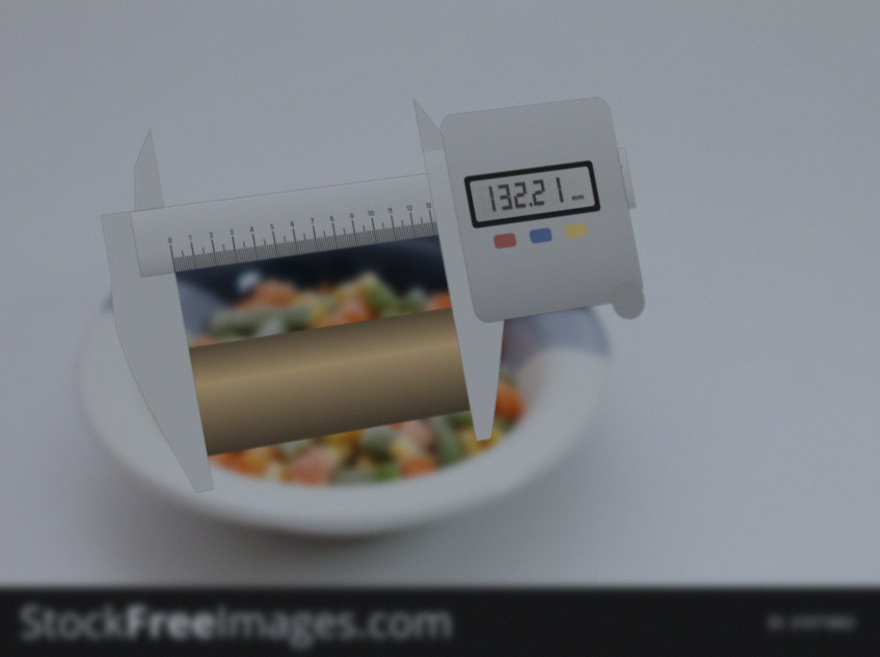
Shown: **132.21** mm
